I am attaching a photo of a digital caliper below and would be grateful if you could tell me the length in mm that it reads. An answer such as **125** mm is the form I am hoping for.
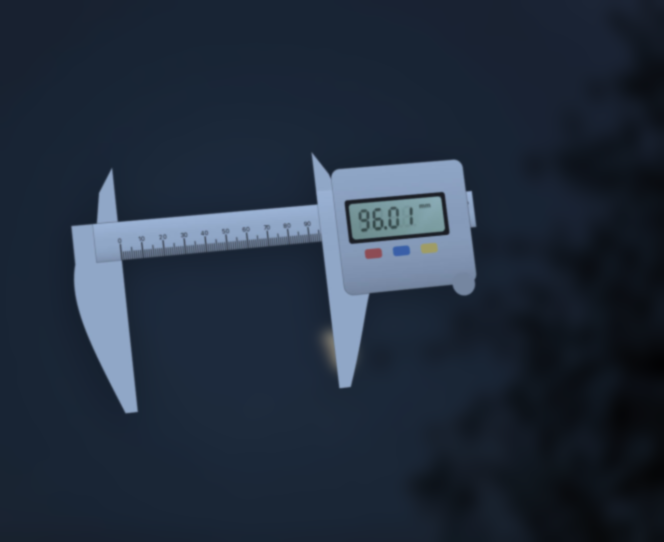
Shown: **96.01** mm
